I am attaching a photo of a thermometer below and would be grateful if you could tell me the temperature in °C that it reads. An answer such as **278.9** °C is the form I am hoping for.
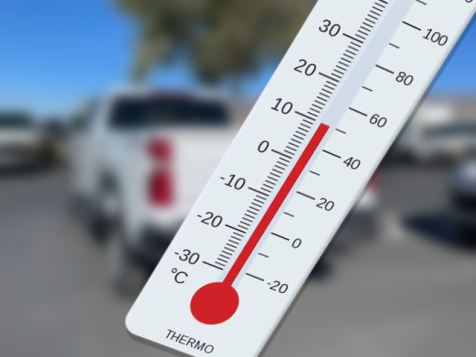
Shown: **10** °C
